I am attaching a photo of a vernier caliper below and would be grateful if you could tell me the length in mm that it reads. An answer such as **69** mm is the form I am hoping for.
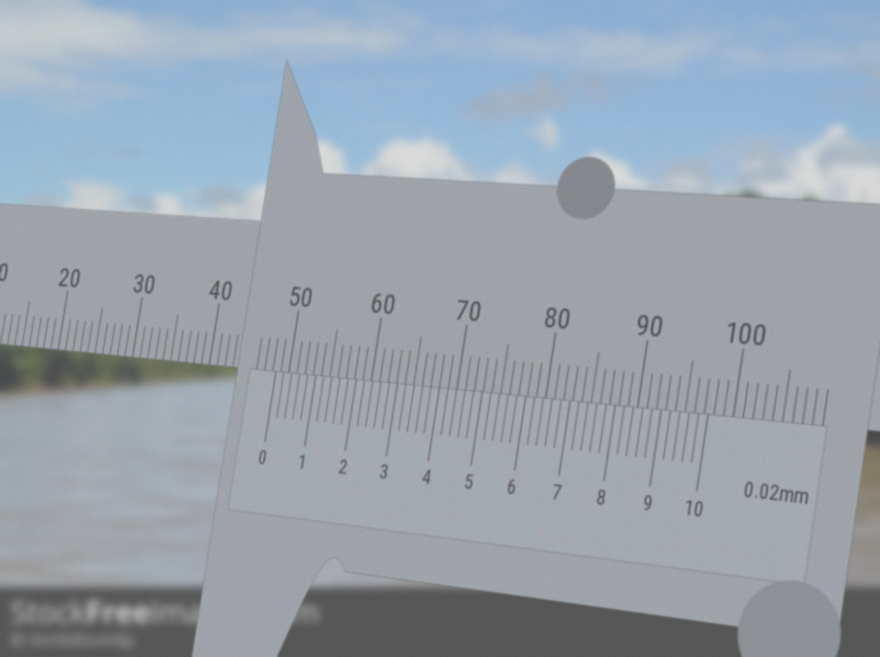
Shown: **48.4** mm
